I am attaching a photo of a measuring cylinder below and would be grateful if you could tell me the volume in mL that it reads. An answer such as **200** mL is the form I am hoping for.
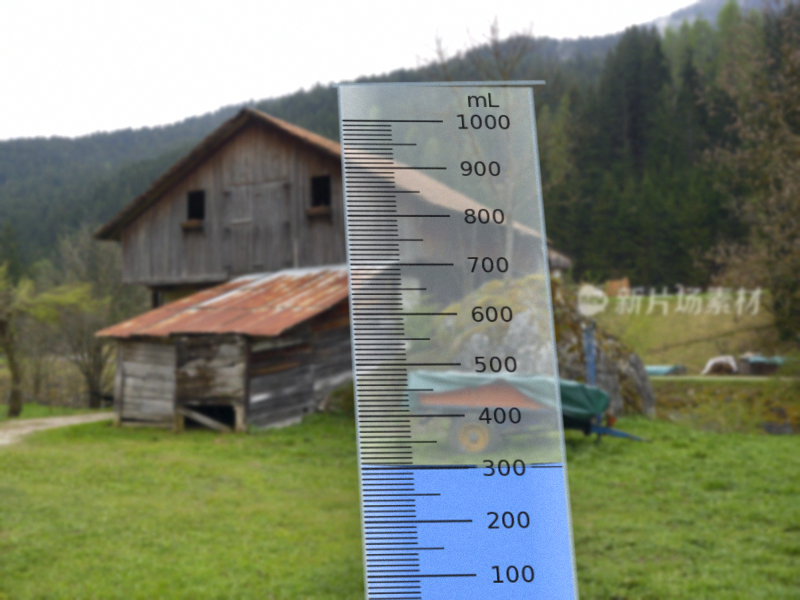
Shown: **300** mL
